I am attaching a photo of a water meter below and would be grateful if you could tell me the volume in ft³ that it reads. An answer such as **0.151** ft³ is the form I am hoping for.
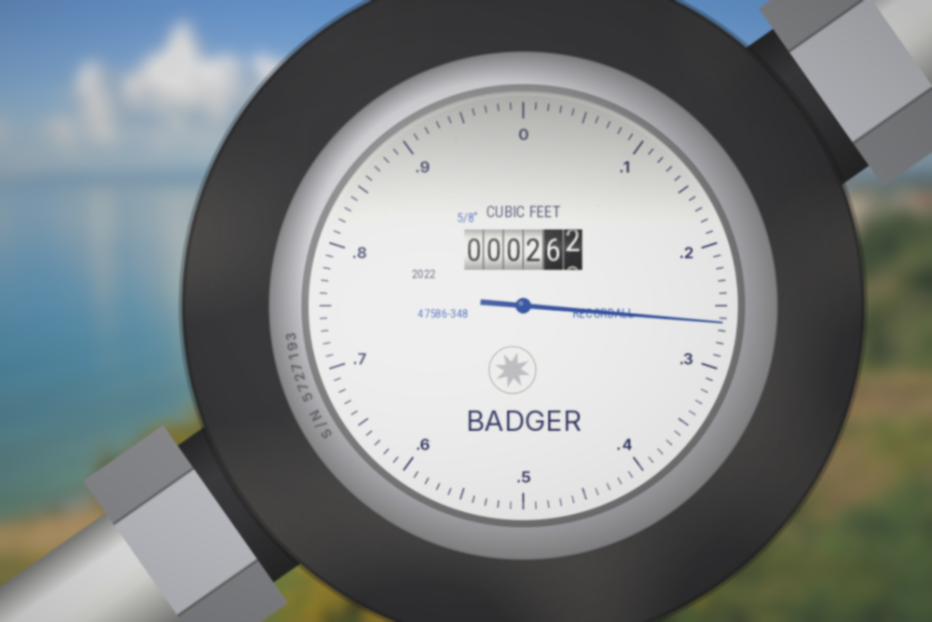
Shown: **262.26** ft³
